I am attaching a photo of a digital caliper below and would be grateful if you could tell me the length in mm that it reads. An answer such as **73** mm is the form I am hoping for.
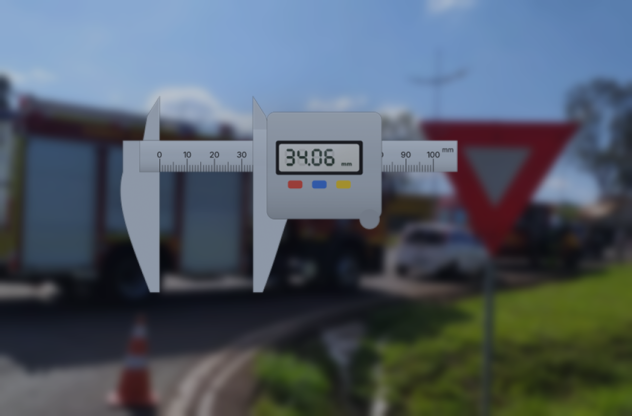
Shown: **34.06** mm
